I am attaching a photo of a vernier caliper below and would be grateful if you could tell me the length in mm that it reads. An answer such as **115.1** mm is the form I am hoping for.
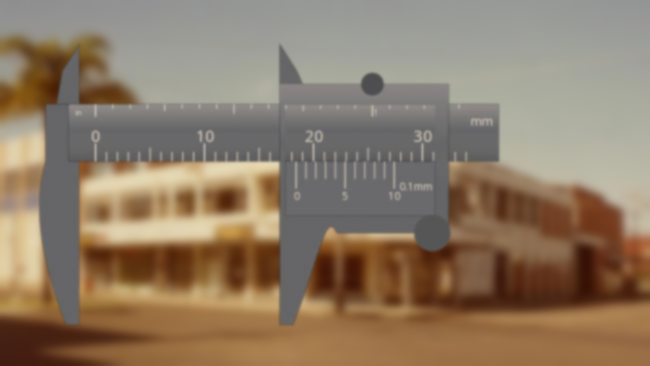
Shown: **18.4** mm
